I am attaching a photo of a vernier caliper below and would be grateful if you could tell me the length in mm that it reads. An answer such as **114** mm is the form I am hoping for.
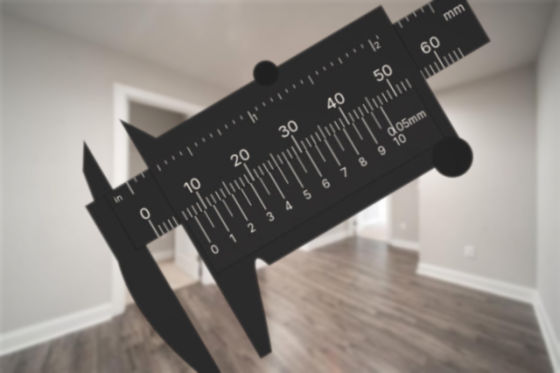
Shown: **7.5** mm
